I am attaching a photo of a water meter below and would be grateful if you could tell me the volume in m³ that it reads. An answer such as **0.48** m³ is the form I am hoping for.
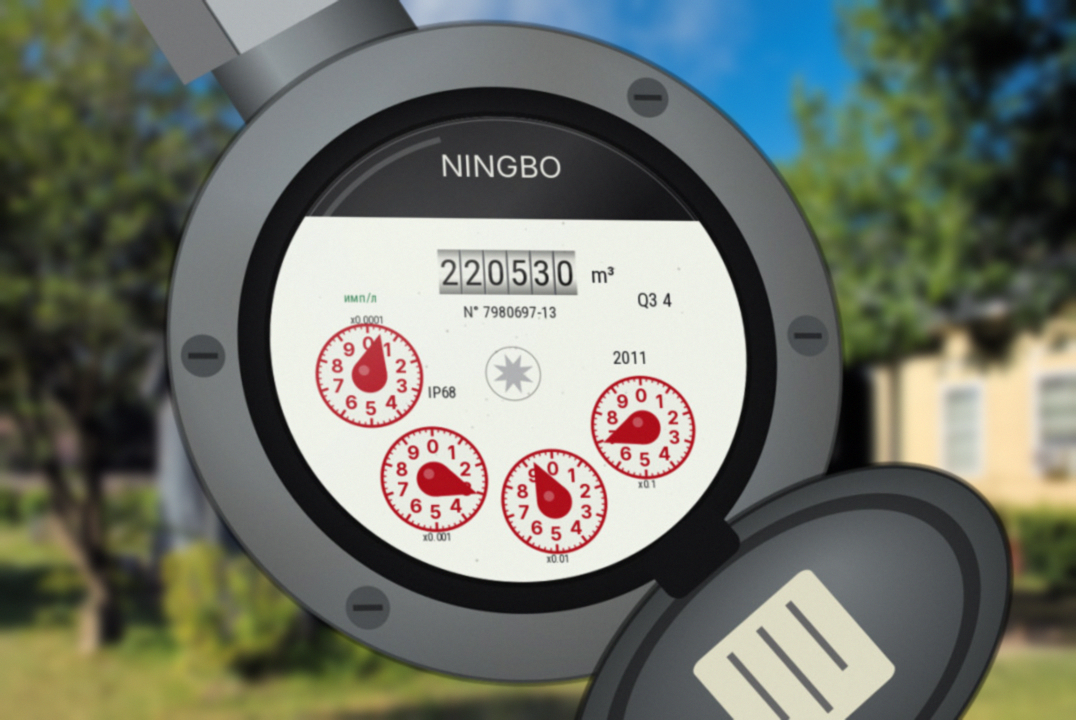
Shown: **220530.6930** m³
